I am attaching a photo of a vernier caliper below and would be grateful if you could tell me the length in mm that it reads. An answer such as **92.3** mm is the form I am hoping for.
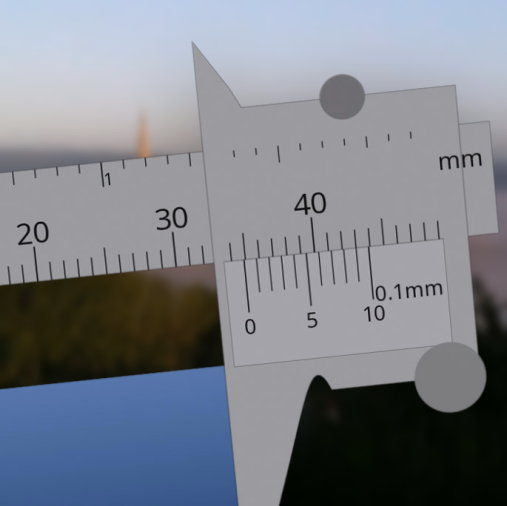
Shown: **34.9** mm
